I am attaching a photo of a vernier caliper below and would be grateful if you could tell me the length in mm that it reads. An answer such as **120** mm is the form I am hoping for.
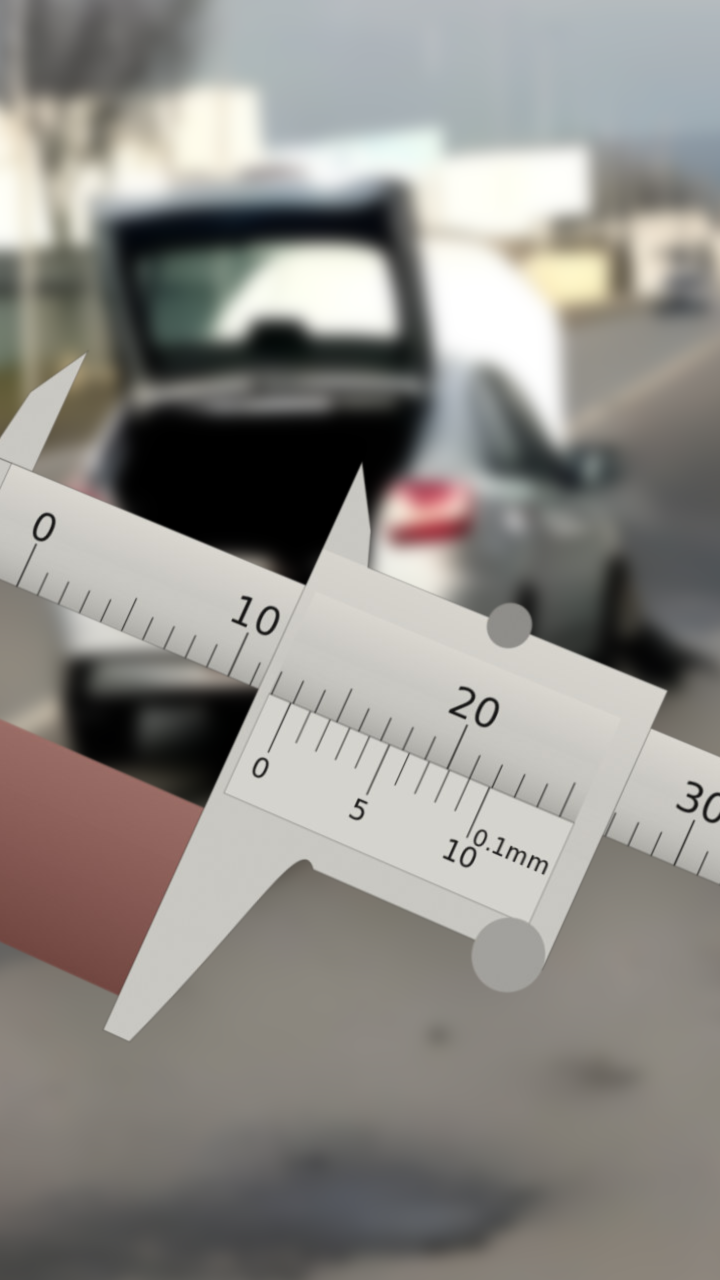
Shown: **12.9** mm
